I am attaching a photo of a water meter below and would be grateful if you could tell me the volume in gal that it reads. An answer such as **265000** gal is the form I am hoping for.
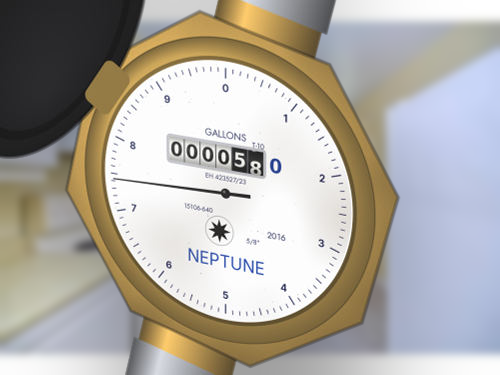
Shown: **577.4** gal
